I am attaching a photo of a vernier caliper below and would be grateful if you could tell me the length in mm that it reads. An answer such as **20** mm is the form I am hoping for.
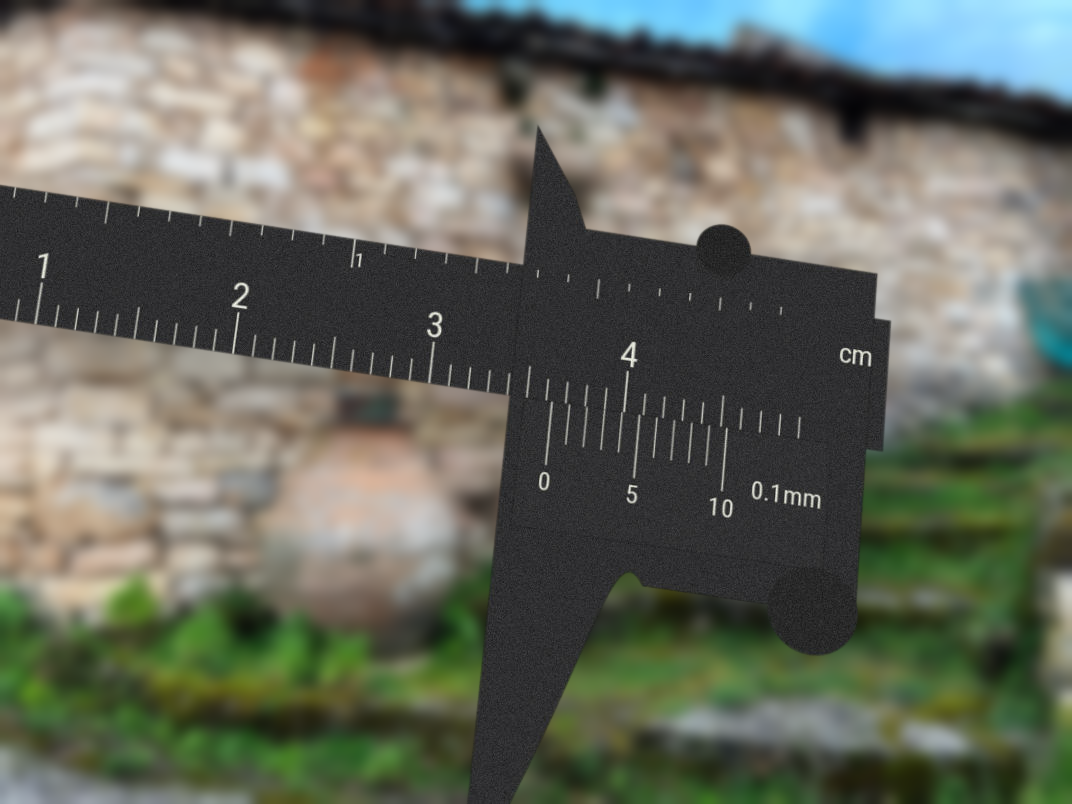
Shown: **36.3** mm
